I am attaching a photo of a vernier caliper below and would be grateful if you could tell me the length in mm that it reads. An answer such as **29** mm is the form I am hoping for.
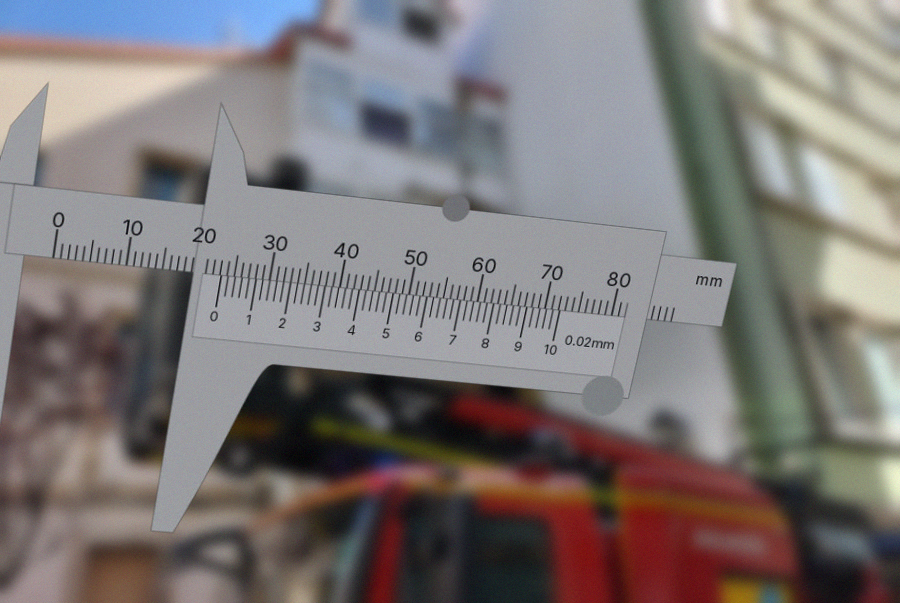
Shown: **23.2** mm
